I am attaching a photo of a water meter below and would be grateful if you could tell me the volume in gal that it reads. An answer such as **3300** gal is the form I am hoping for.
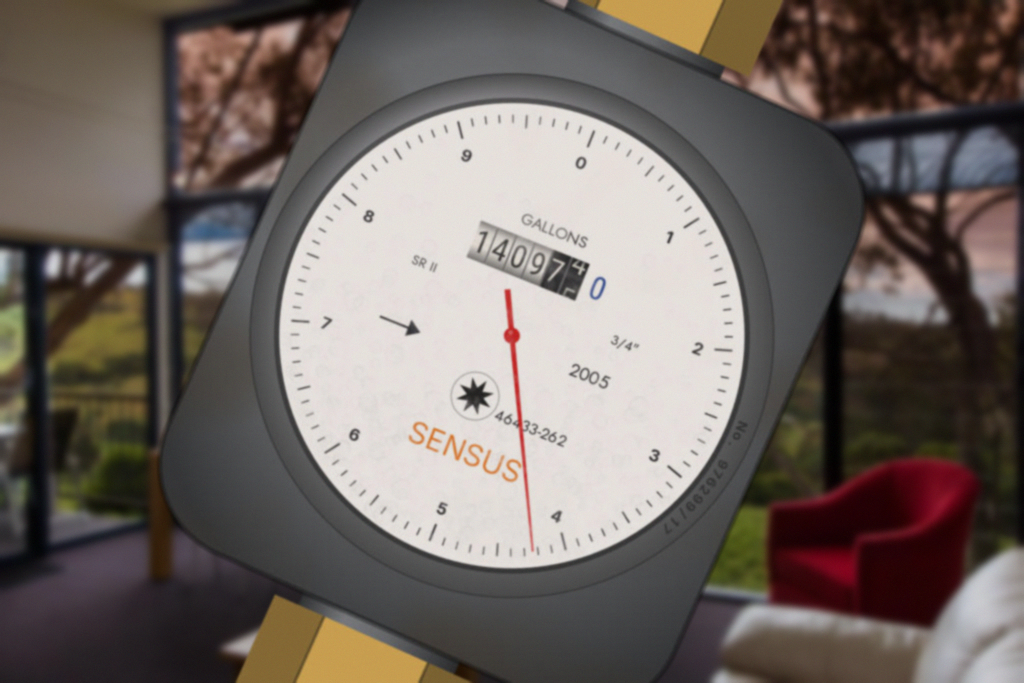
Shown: **1409744.2** gal
